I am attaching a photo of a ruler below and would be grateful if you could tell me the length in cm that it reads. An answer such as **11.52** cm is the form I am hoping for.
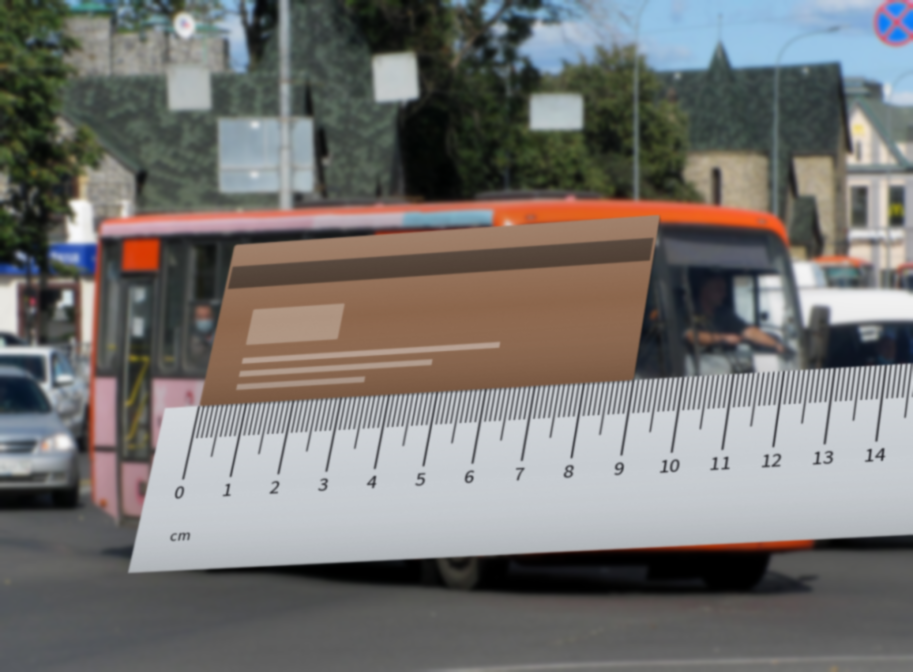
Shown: **9** cm
